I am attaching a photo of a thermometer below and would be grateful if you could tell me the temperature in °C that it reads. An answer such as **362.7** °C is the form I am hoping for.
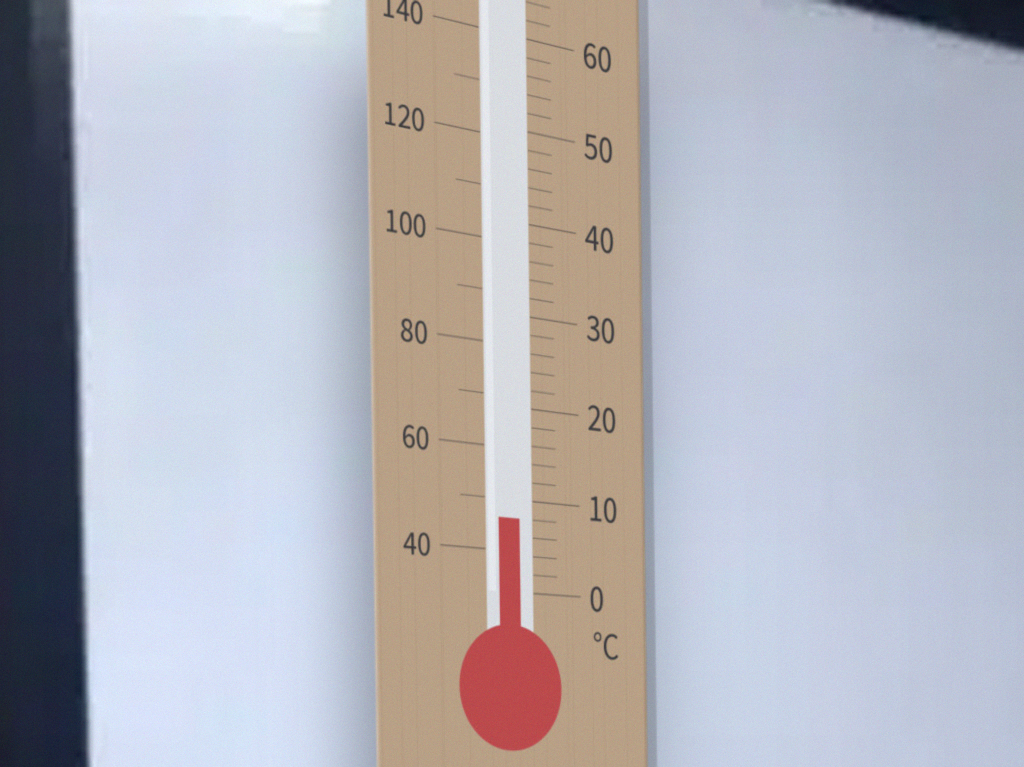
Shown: **8** °C
